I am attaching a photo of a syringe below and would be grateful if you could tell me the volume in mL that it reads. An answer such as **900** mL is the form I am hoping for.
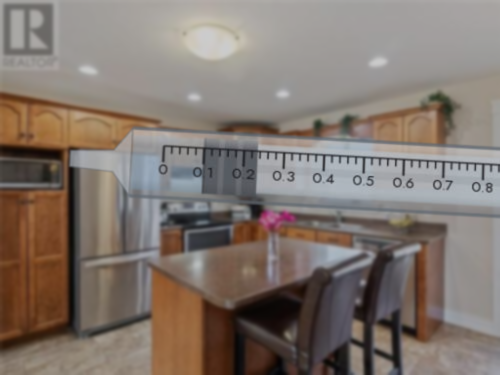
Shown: **0.1** mL
